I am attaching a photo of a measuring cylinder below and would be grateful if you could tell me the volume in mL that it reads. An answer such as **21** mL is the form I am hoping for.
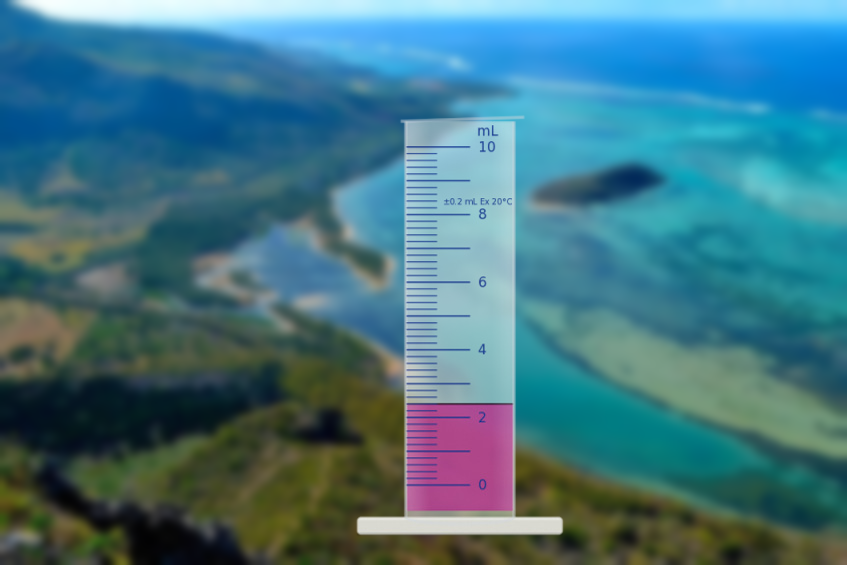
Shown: **2.4** mL
